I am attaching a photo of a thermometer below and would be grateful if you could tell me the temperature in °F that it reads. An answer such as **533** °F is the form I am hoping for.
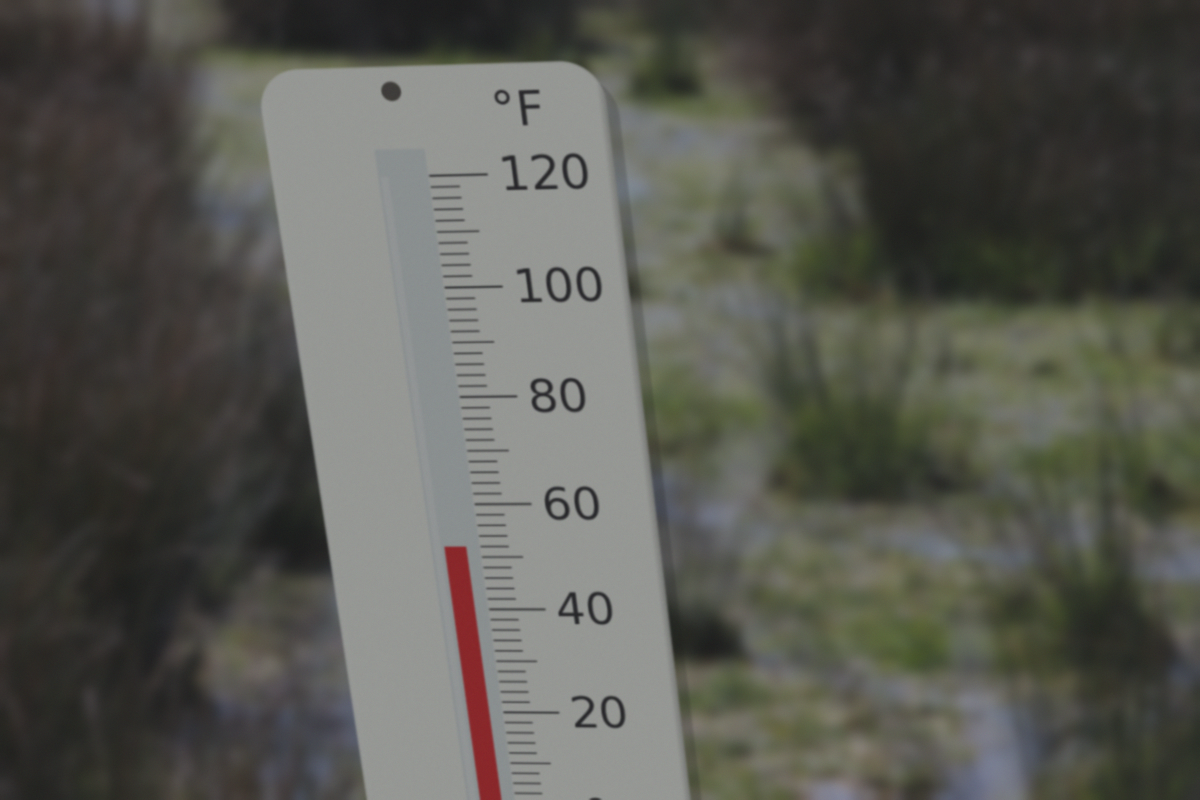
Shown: **52** °F
